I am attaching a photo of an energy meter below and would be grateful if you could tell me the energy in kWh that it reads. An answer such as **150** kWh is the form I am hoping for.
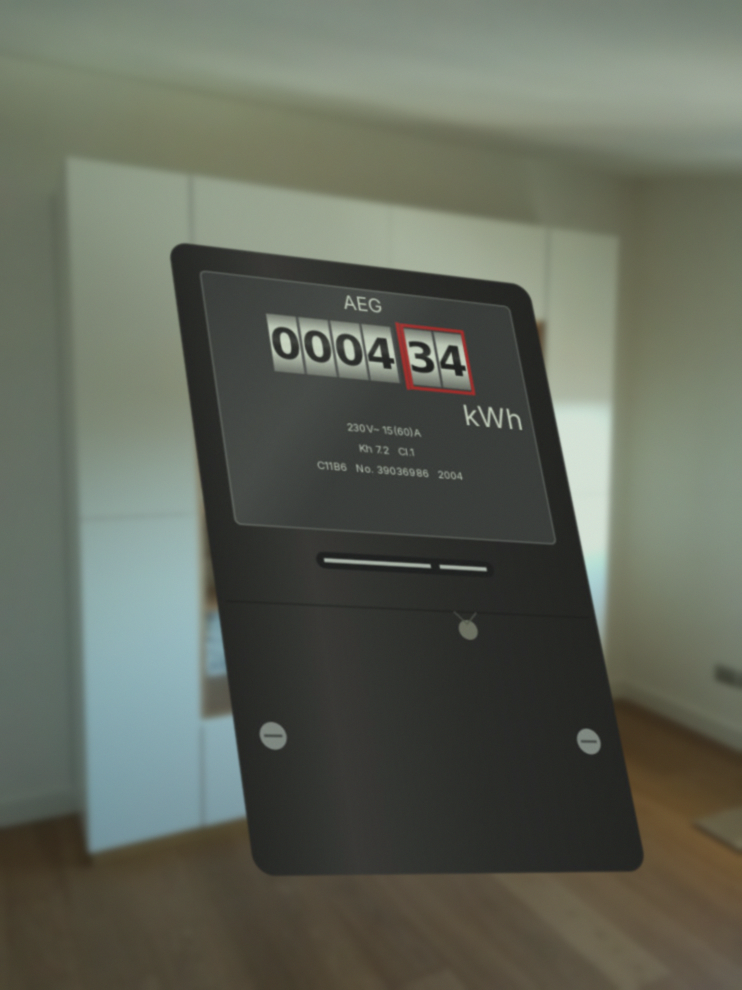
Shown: **4.34** kWh
